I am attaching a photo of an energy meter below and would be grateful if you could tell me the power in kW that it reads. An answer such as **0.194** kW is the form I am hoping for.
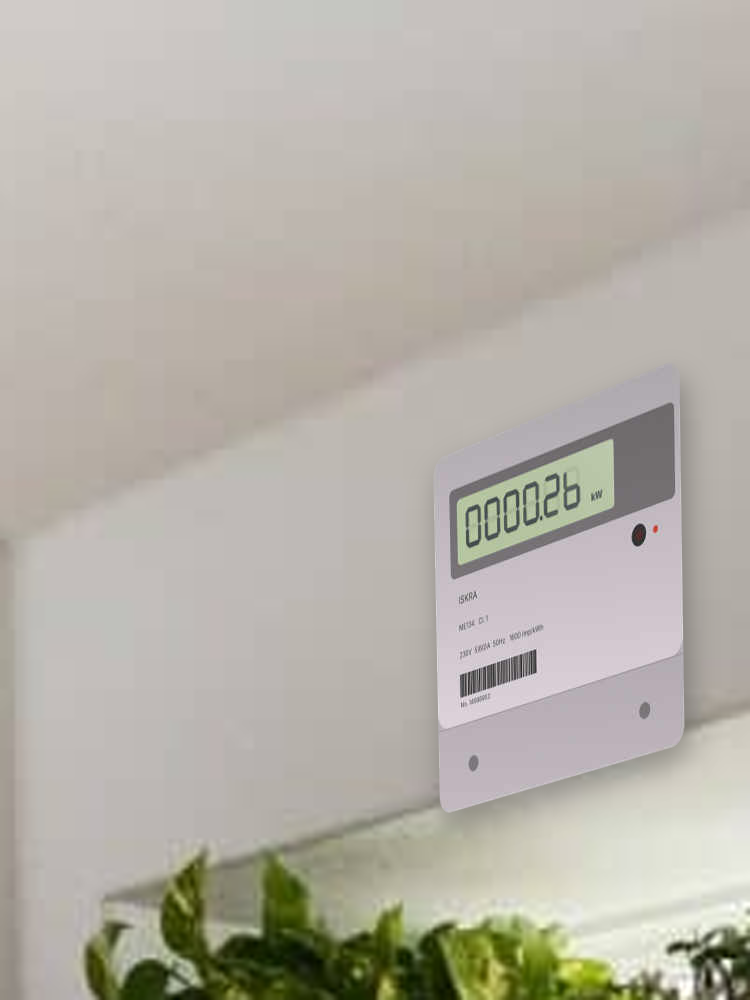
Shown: **0.26** kW
